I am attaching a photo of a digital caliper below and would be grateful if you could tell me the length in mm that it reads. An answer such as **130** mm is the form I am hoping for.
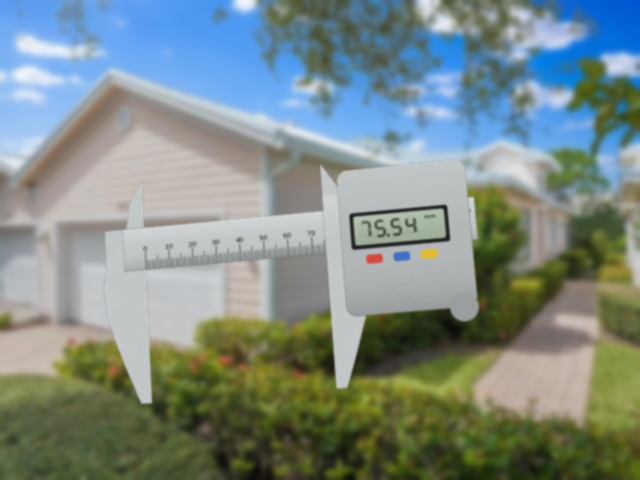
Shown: **75.54** mm
